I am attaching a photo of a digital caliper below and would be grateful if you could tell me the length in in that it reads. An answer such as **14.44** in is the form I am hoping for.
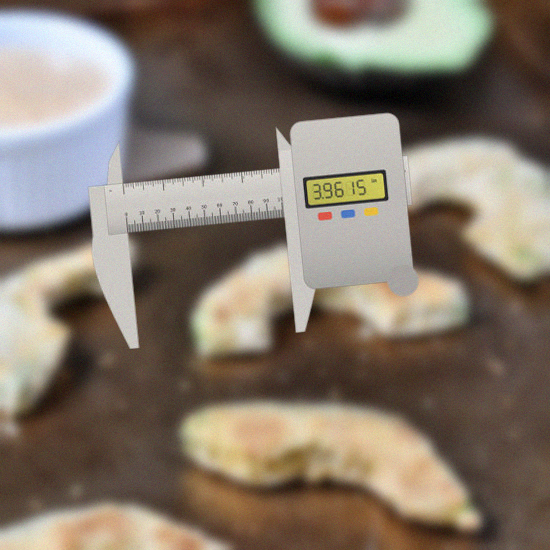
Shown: **3.9615** in
